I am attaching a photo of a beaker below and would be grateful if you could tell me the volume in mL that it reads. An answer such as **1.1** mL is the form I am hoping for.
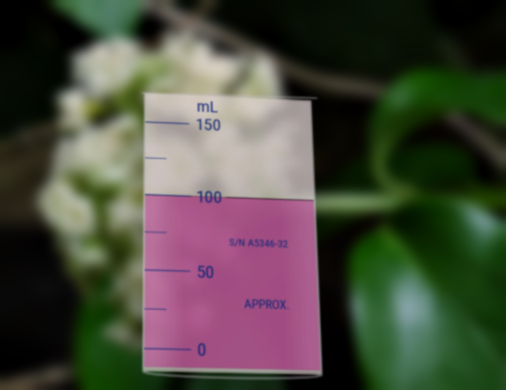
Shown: **100** mL
